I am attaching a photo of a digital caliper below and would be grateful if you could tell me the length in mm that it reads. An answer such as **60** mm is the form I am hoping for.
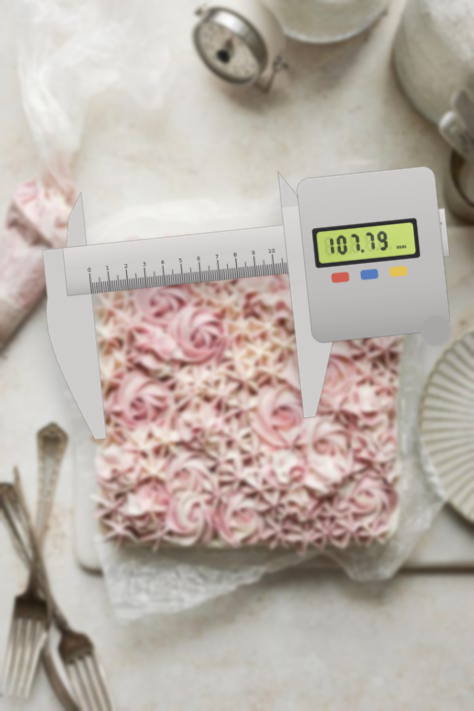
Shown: **107.79** mm
